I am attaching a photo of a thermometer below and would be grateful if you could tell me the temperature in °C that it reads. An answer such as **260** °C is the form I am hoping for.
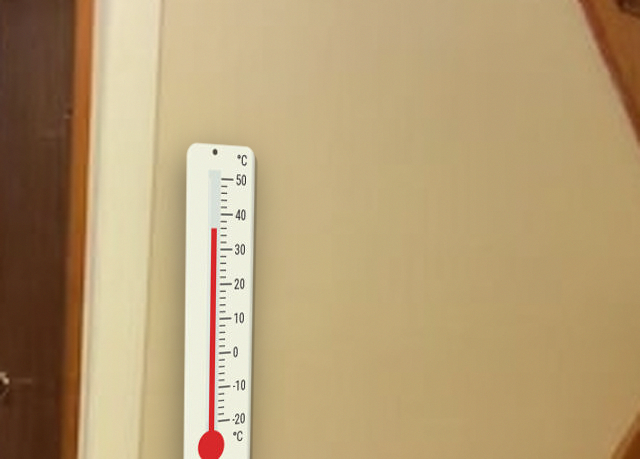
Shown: **36** °C
